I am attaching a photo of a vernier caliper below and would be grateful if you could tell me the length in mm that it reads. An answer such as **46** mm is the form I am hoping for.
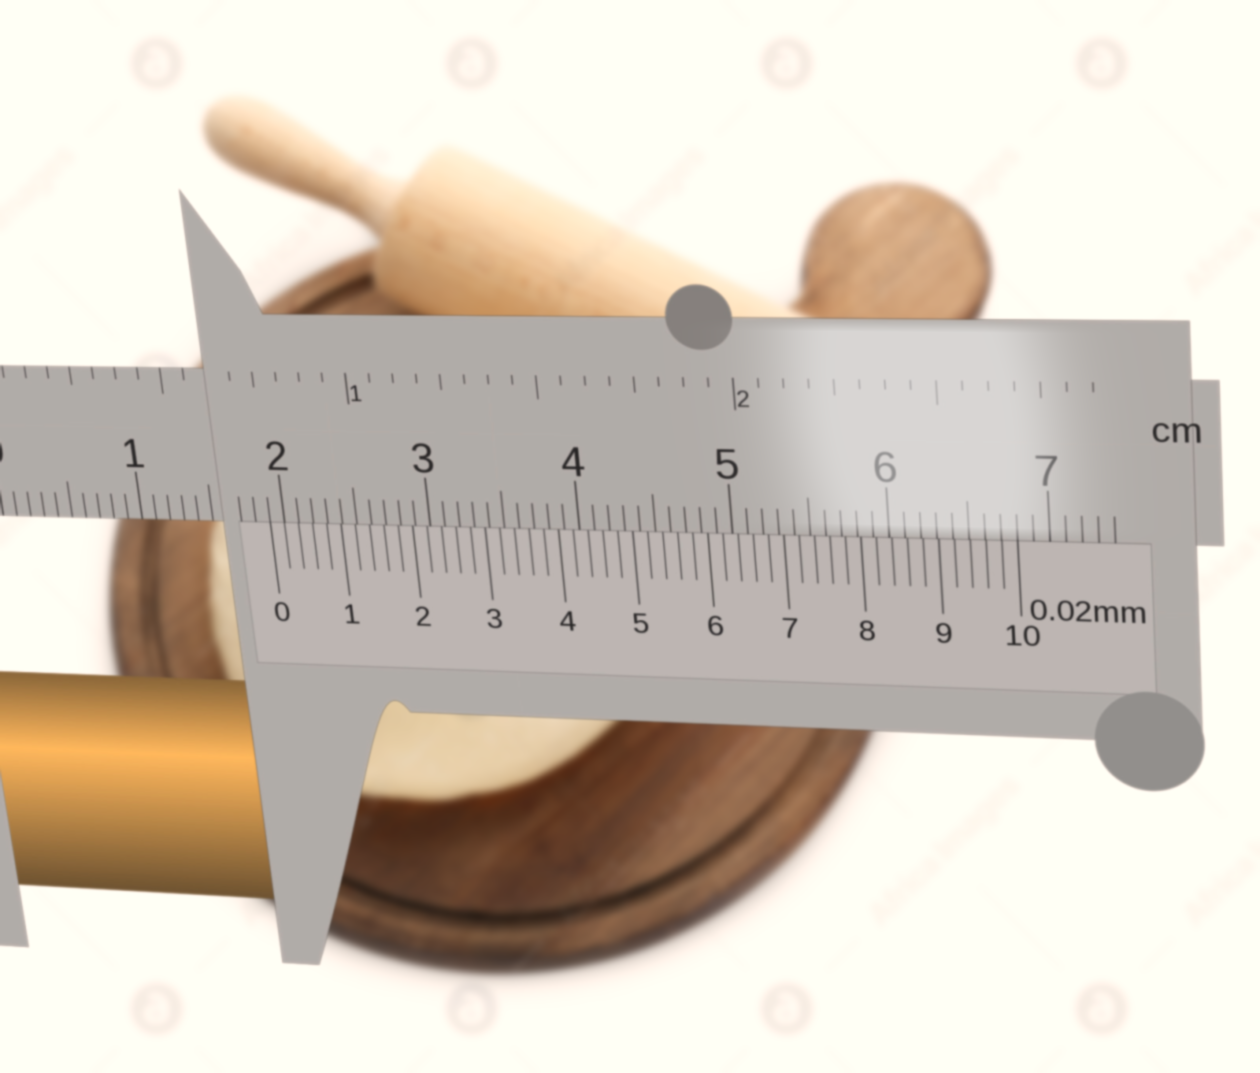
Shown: **19.0** mm
